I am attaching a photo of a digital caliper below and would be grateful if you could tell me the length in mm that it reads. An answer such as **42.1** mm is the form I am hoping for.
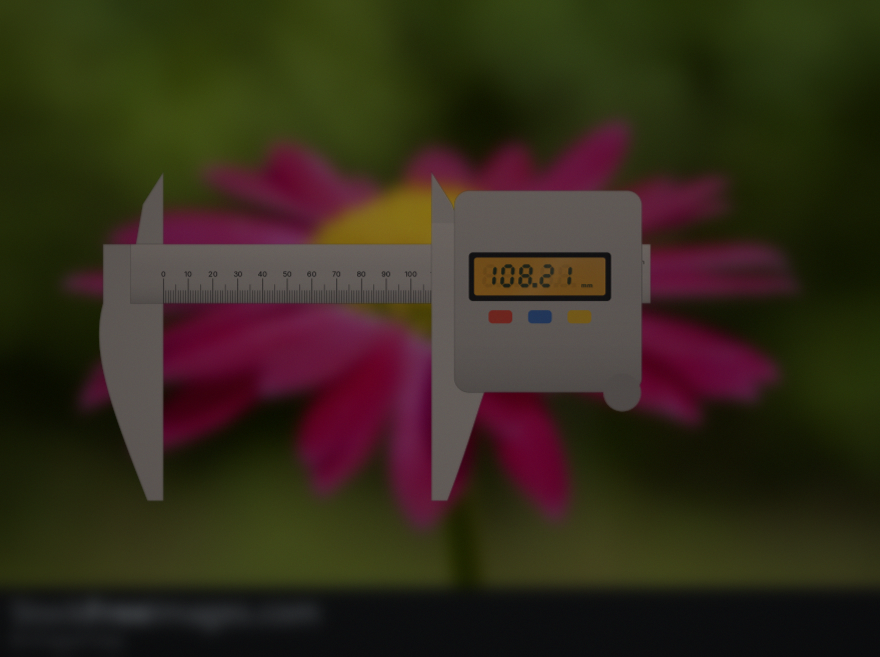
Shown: **108.21** mm
